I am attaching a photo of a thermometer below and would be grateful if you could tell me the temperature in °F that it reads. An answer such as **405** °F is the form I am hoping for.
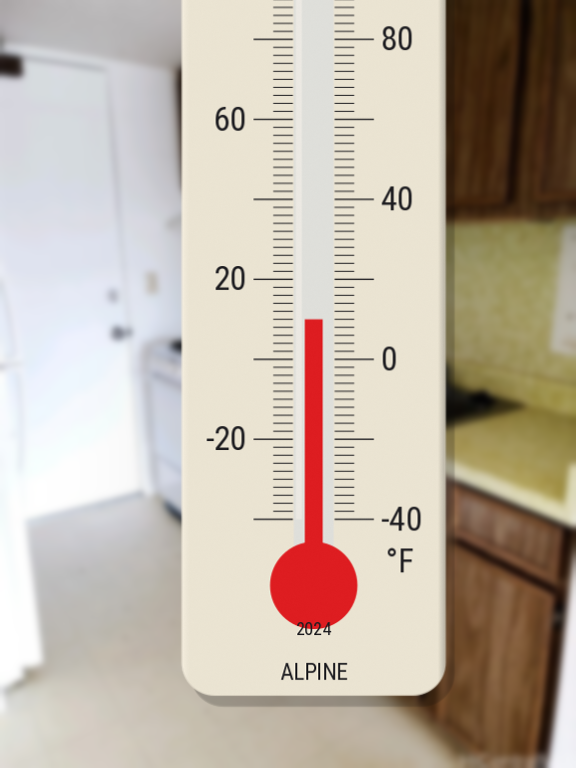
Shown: **10** °F
